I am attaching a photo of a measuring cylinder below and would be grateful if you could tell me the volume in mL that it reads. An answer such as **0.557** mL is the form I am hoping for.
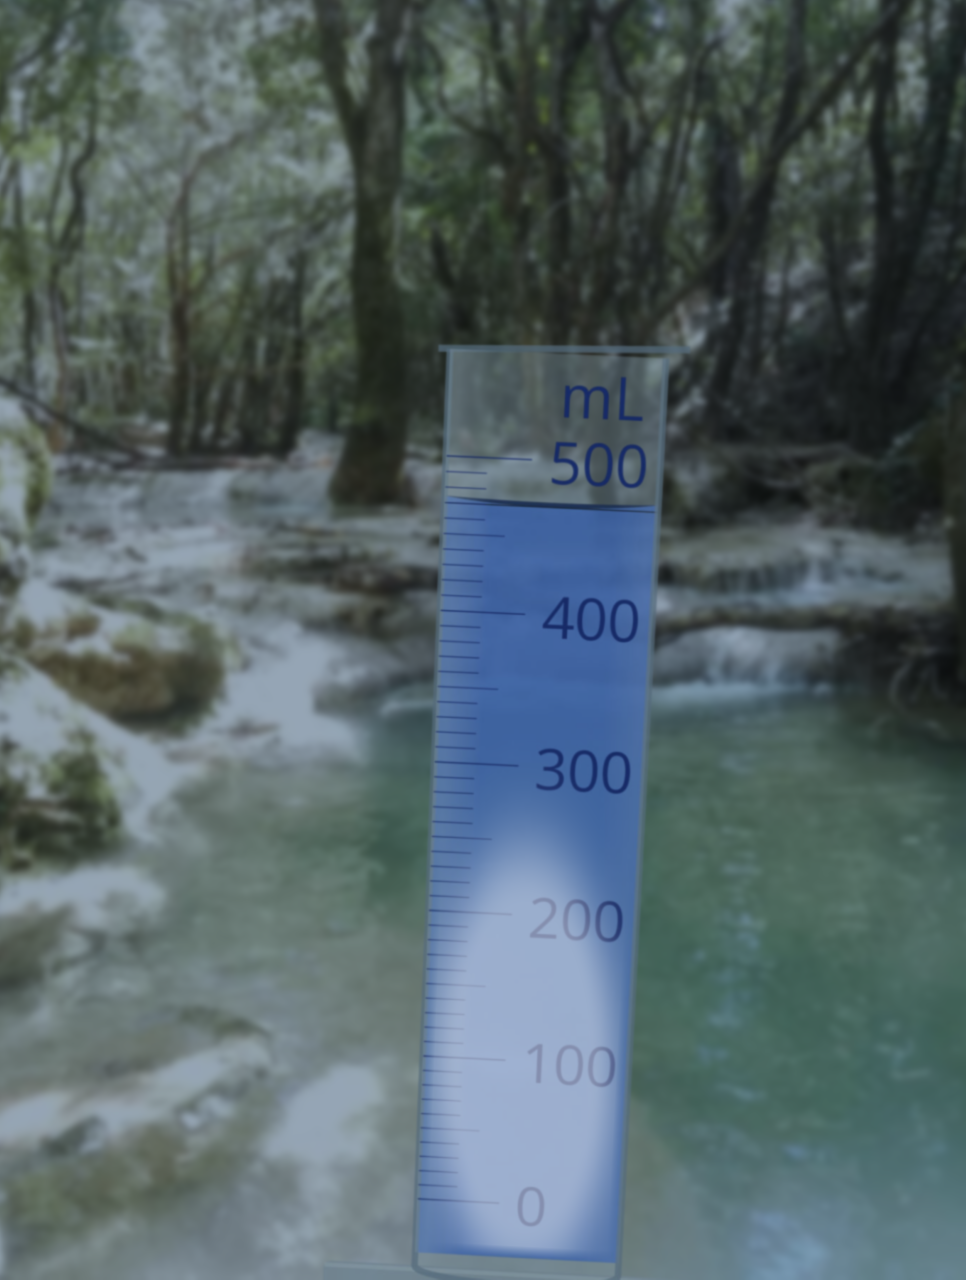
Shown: **470** mL
